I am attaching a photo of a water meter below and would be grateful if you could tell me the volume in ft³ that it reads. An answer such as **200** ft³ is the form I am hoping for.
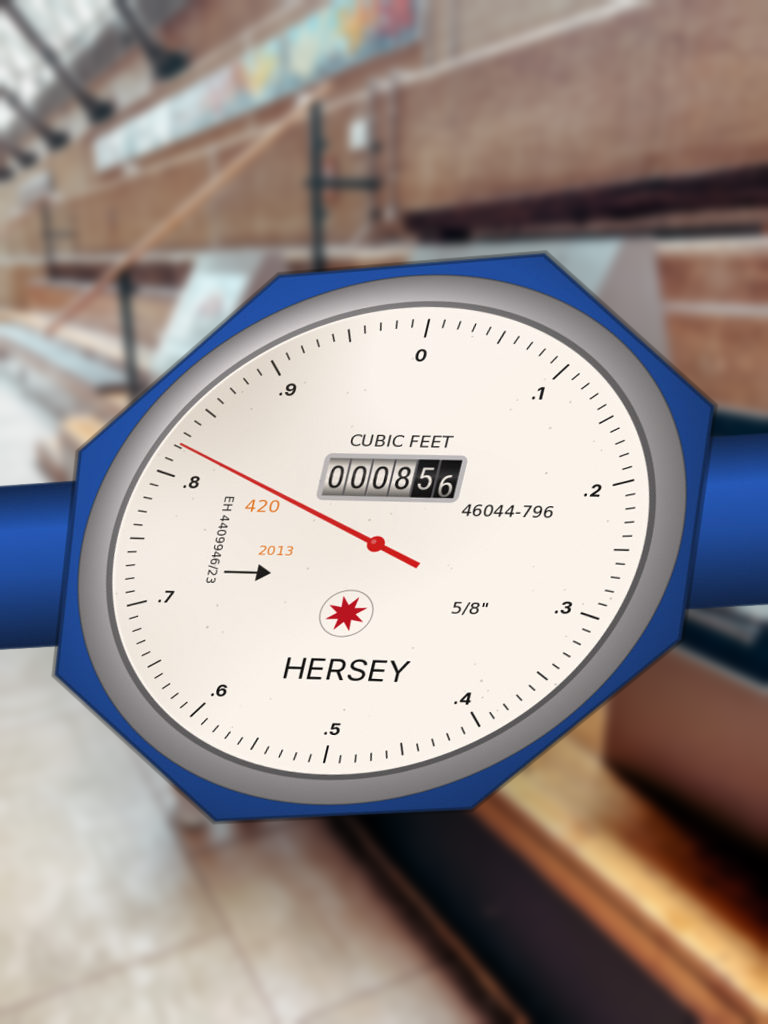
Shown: **855.82** ft³
